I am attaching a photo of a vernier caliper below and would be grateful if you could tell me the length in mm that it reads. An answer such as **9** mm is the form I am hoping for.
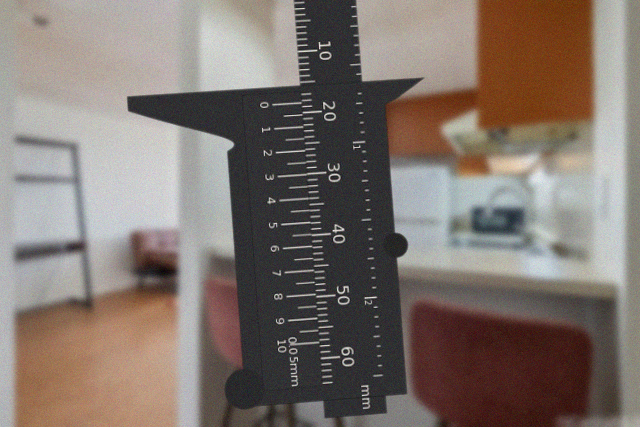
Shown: **18.4** mm
